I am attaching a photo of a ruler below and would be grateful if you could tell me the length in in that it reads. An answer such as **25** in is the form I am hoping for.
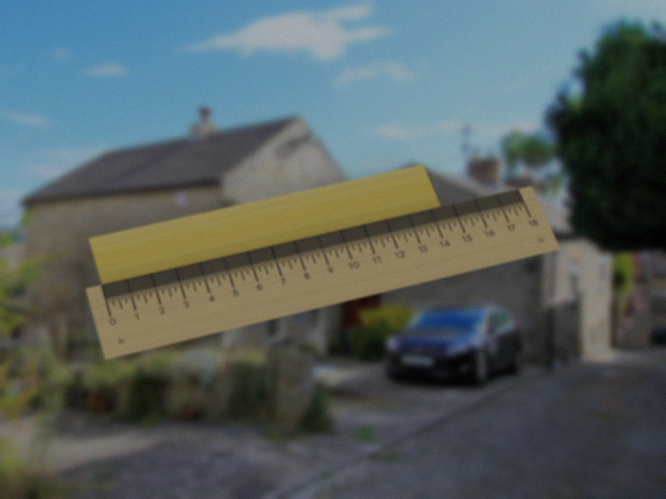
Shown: **14.5** in
